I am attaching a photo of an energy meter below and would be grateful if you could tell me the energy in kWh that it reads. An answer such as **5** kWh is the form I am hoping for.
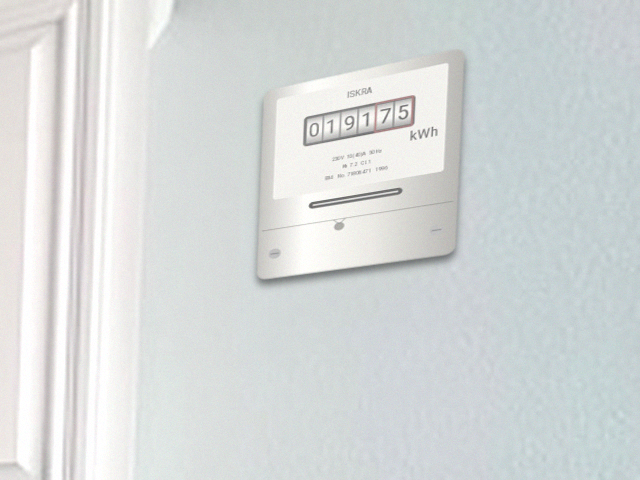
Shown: **191.75** kWh
